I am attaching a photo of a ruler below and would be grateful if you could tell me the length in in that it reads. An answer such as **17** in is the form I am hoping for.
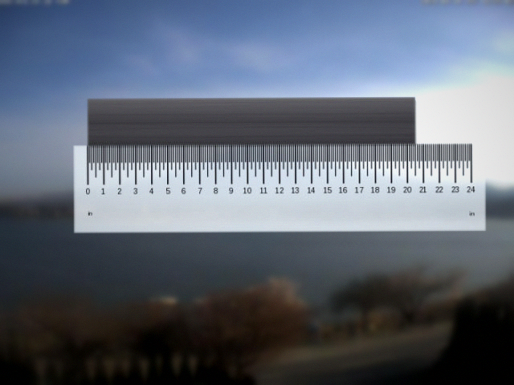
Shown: **20.5** in
